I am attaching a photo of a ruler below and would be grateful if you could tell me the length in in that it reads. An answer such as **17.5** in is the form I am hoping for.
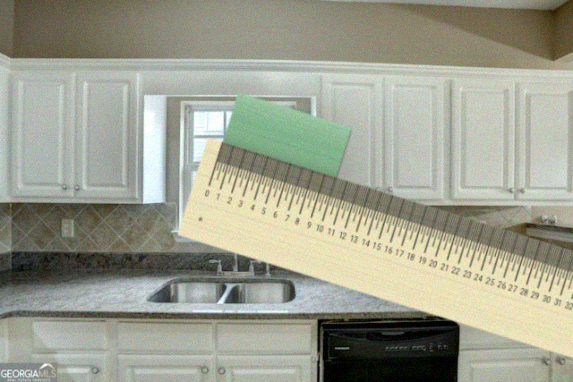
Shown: **10** in
